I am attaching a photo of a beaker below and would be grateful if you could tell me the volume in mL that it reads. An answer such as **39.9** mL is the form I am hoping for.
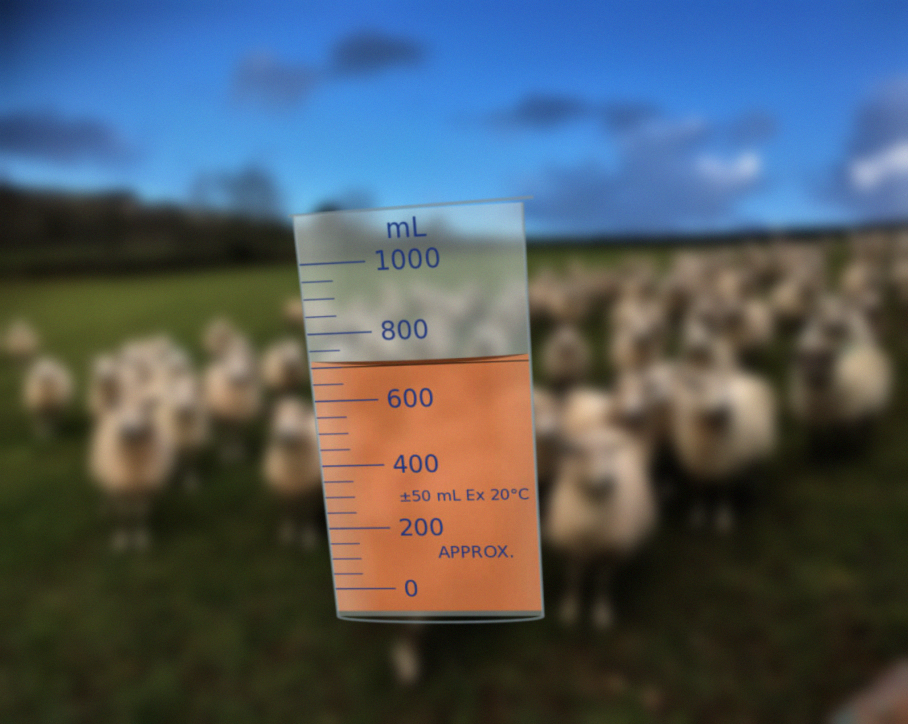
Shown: **700** mL
